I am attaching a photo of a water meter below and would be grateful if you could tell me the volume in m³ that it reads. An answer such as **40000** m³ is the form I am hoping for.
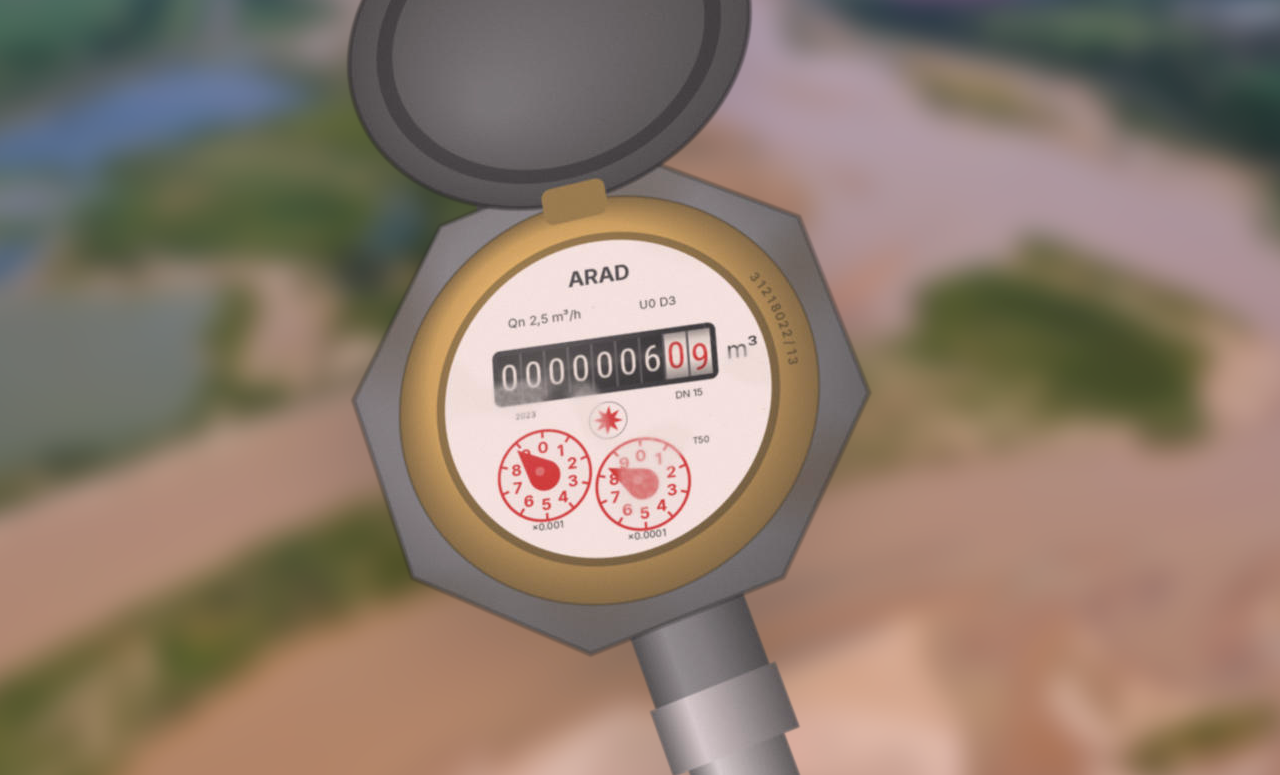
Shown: **6.0888** m³
